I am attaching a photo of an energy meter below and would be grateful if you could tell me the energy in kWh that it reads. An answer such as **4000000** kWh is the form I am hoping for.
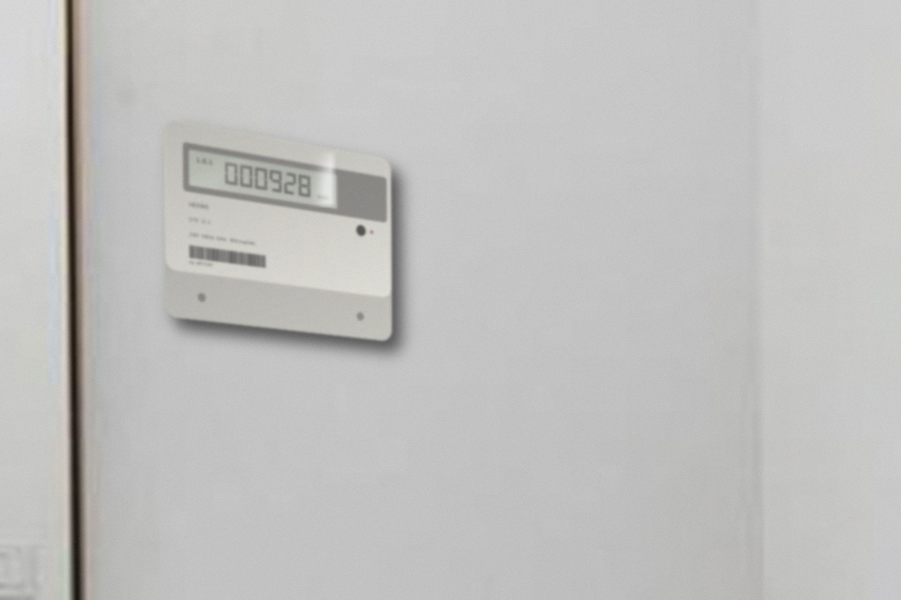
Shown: **928** kWh
